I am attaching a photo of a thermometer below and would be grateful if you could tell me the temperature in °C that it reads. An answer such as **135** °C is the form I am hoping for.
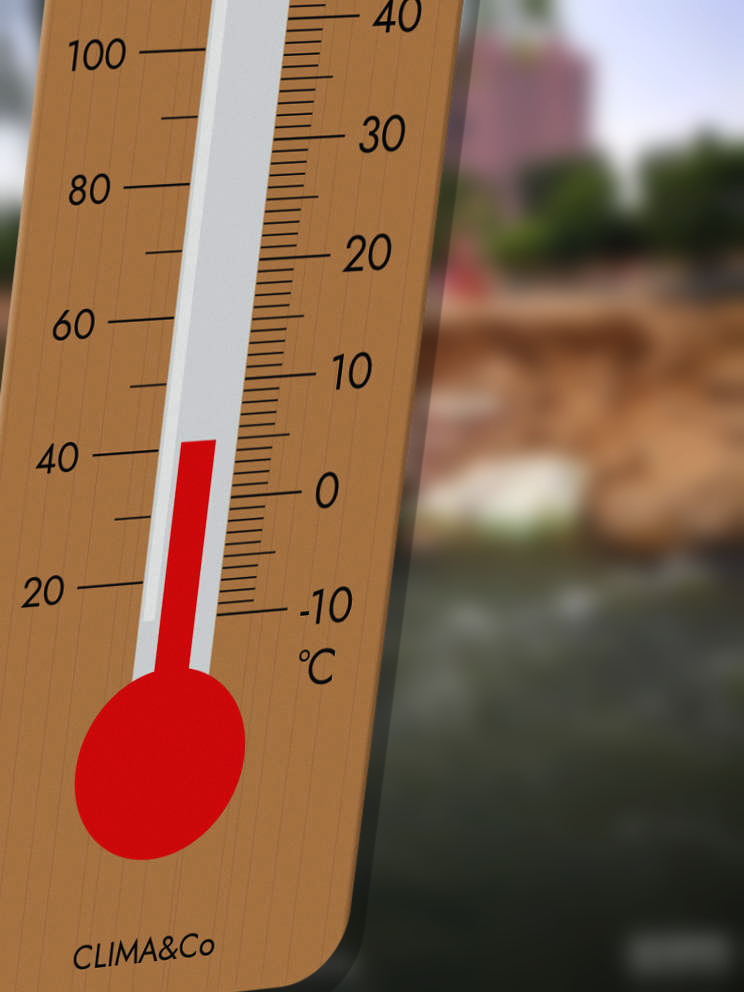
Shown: **5** °C
